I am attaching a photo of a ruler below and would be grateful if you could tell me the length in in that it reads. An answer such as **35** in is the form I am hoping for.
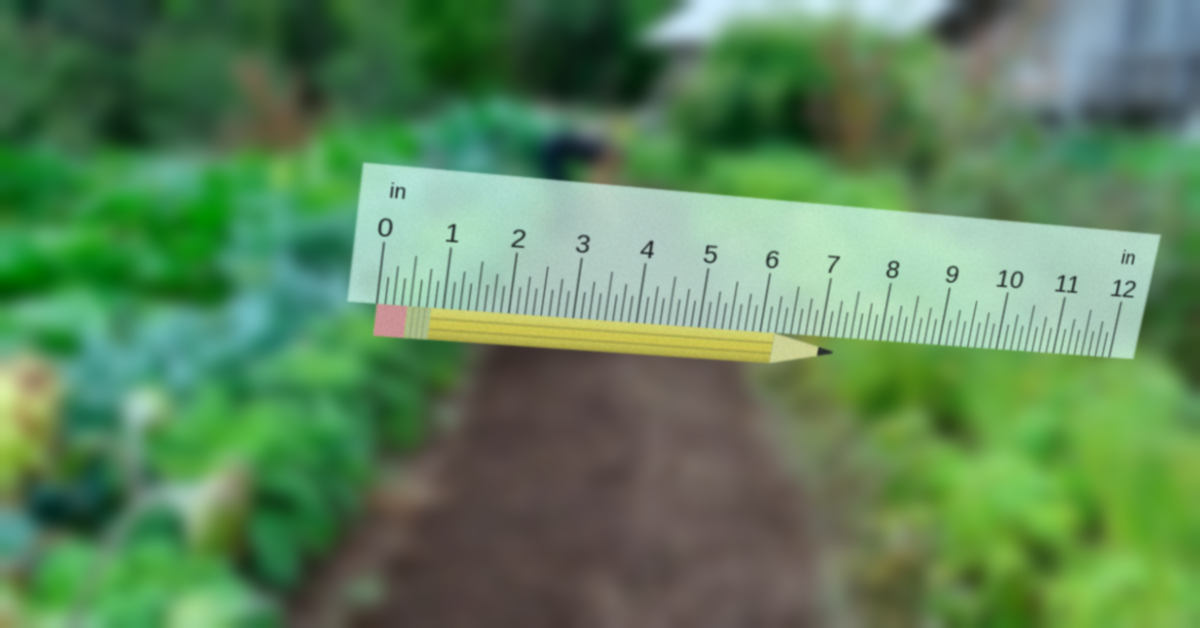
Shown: **7.25** in
